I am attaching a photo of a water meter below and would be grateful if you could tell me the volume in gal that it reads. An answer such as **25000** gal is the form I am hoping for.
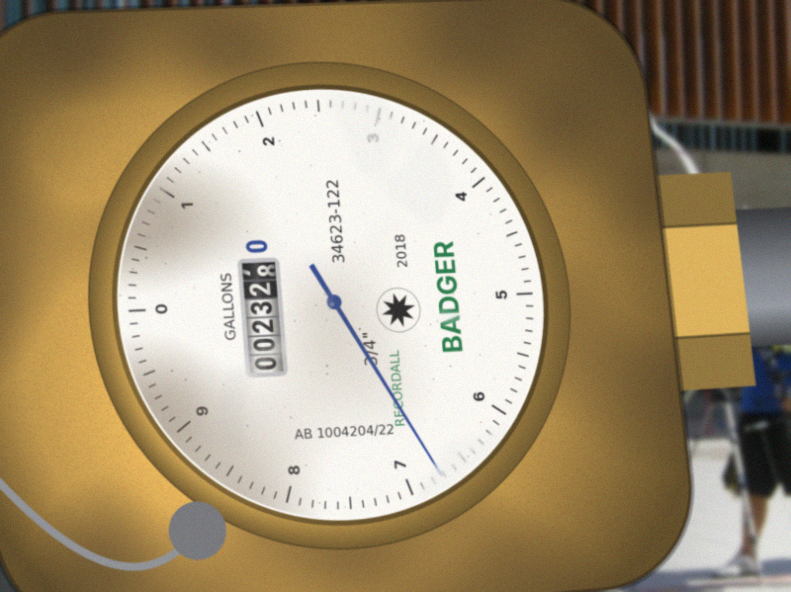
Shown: **23276.7** gal
